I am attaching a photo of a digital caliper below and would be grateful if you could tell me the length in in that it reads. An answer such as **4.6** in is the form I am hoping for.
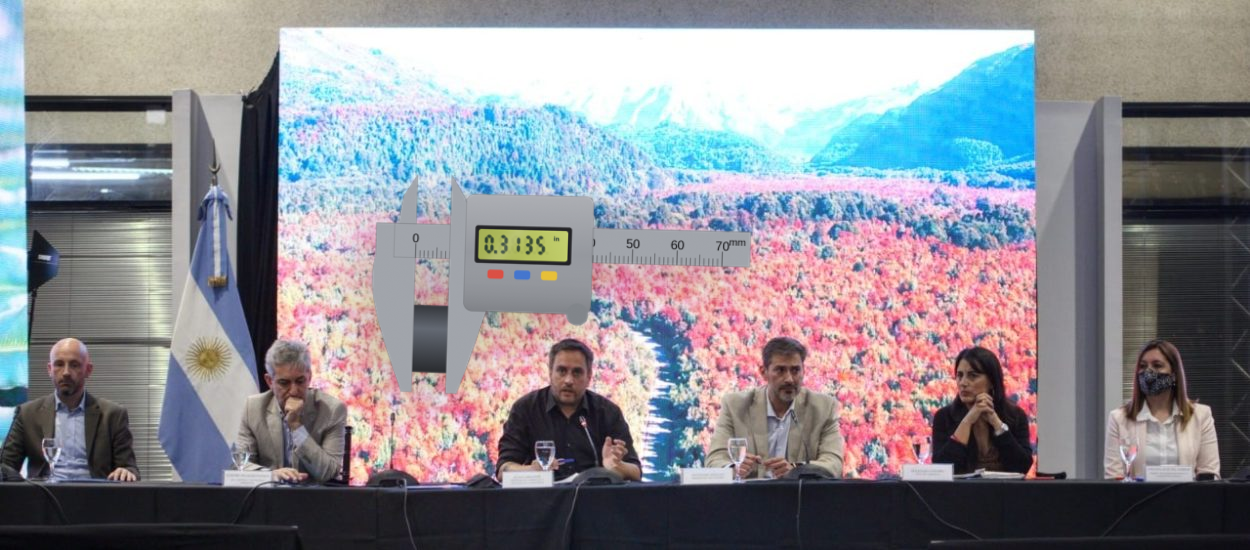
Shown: **0.3135** in
